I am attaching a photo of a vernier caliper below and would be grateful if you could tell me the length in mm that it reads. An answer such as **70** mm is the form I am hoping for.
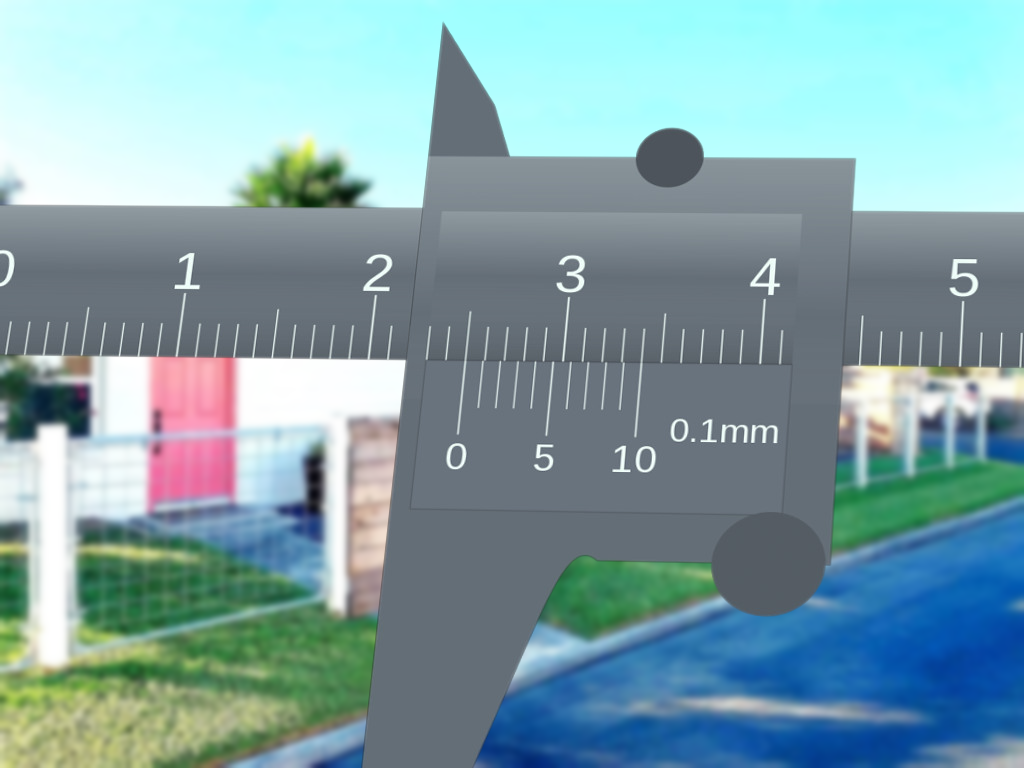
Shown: **25.0** mm
